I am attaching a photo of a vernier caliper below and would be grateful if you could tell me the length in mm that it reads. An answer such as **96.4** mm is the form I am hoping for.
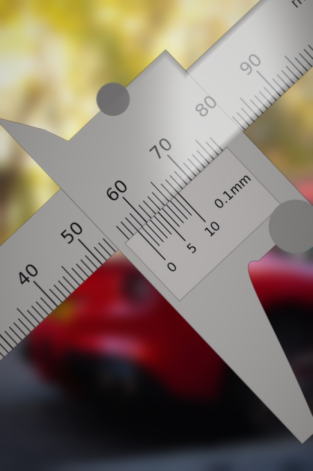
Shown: **58.0** mm
